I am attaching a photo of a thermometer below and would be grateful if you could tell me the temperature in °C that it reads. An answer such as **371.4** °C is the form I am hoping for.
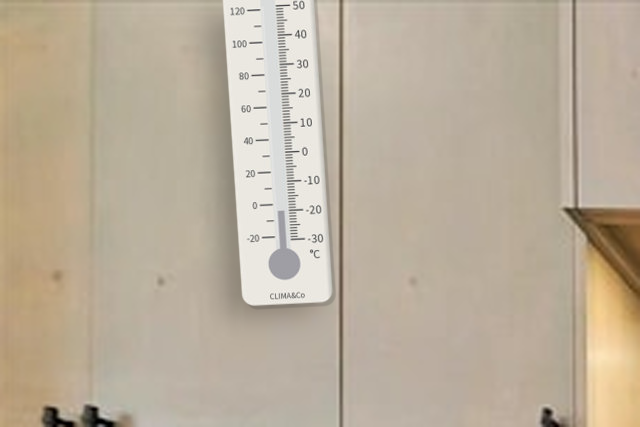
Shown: **-20** °C
